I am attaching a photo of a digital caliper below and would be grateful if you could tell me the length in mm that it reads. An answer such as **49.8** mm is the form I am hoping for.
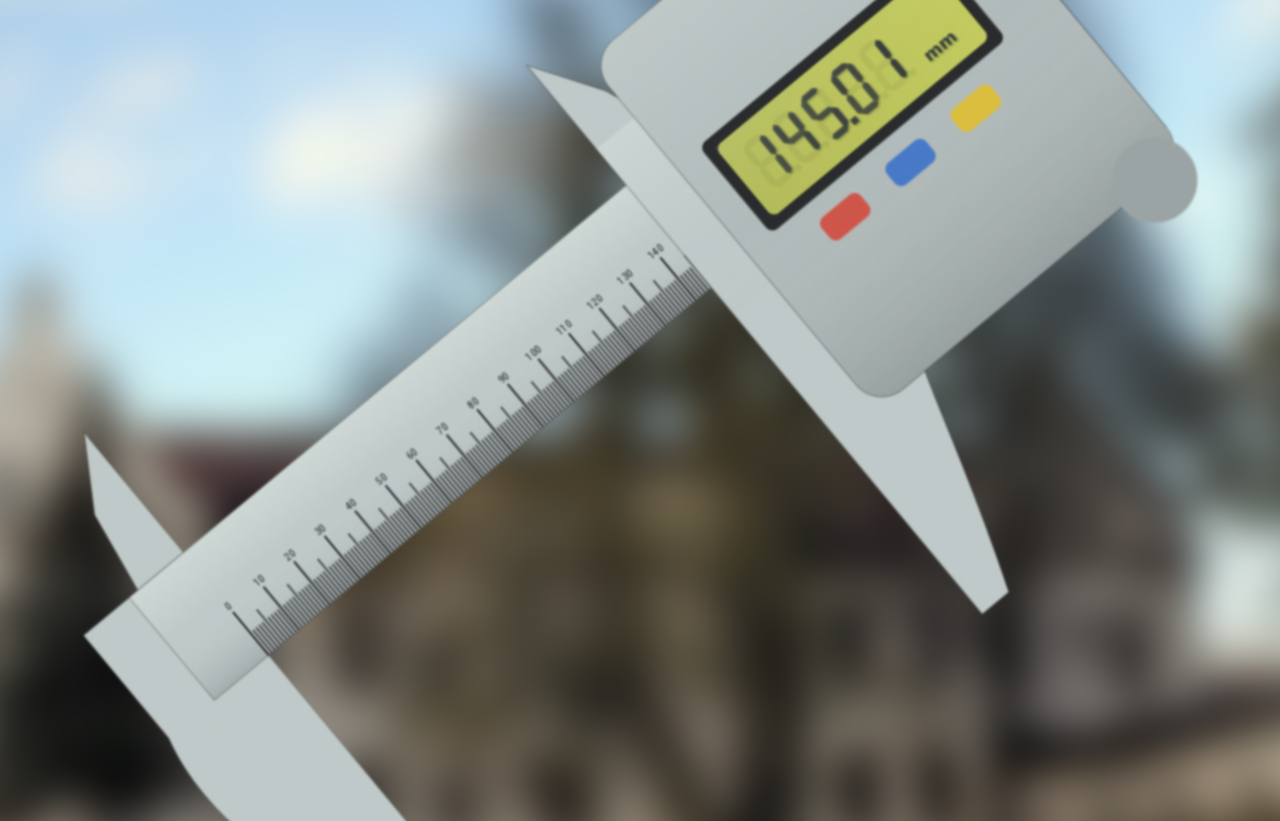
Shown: **145.01** mm
